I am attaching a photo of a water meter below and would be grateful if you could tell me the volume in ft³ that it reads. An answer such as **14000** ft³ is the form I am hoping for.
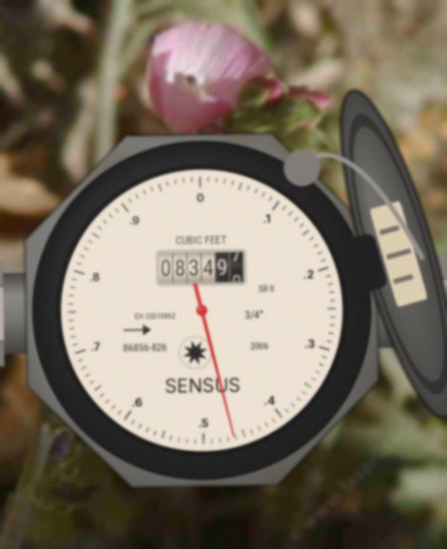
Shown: **83497.46** ft³
